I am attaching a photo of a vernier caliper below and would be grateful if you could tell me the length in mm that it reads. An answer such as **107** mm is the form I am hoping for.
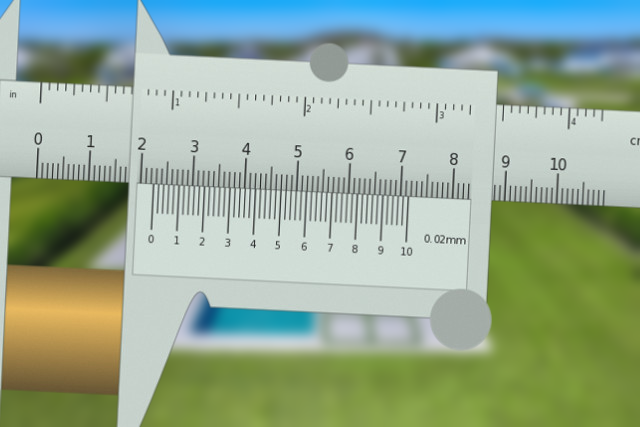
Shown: **22.5** mm
